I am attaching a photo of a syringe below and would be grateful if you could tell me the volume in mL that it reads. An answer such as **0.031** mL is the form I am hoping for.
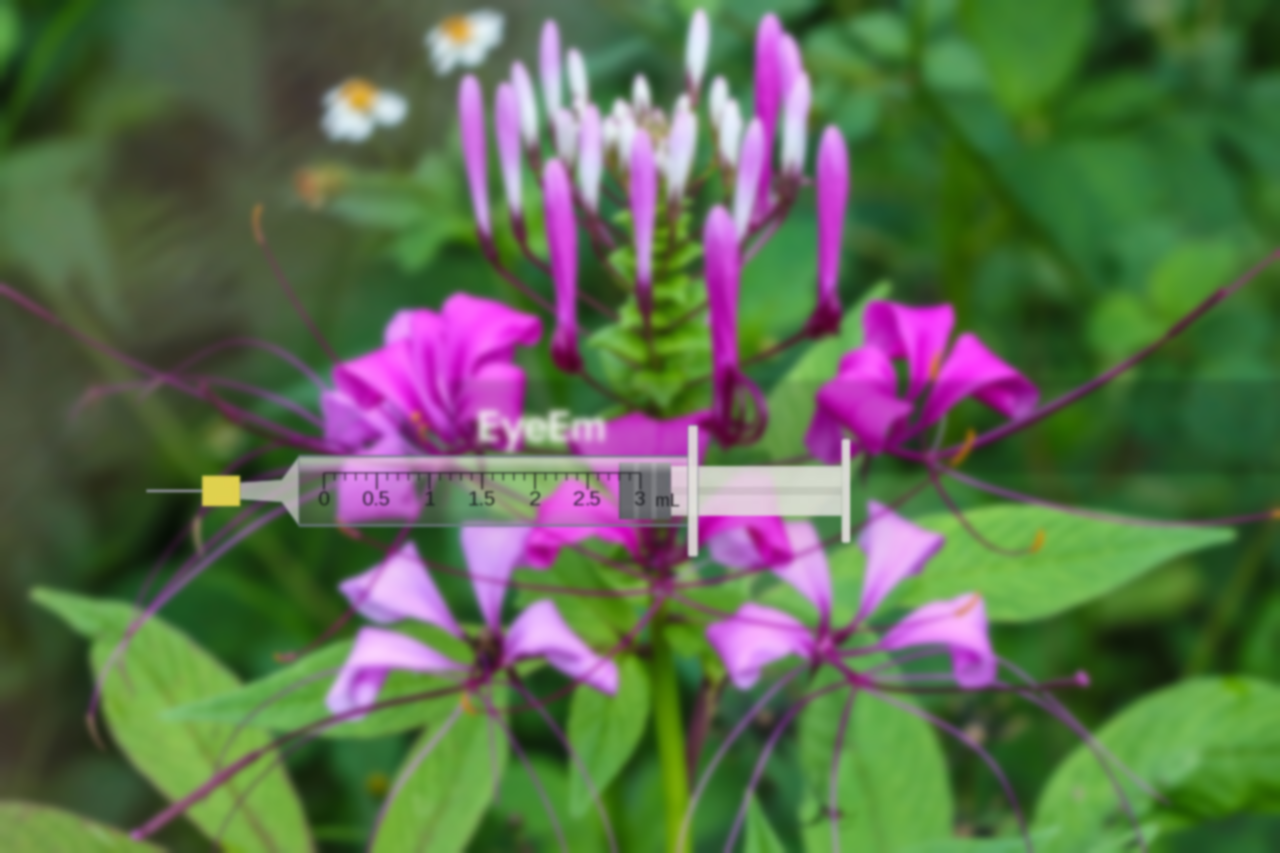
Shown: **2.8** mL
